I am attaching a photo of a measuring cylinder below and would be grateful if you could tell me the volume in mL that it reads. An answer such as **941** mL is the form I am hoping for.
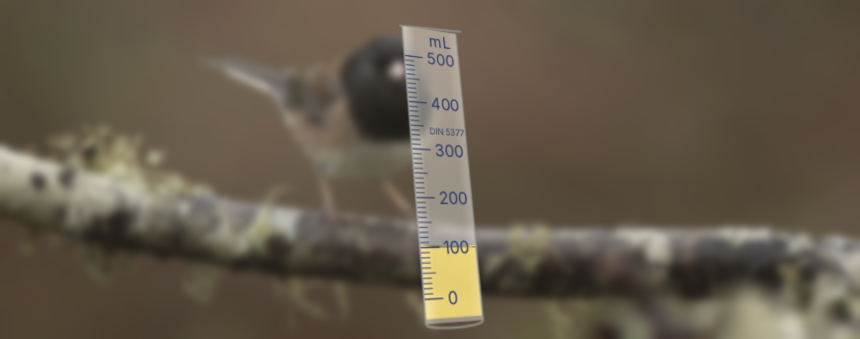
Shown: **100** mL
